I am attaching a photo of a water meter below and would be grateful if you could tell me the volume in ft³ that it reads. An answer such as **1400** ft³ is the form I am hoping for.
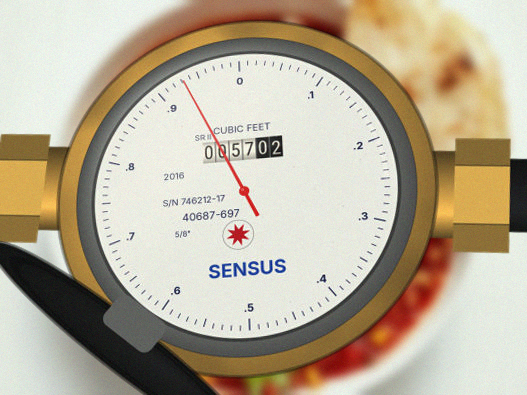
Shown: **5701.93** ft³
